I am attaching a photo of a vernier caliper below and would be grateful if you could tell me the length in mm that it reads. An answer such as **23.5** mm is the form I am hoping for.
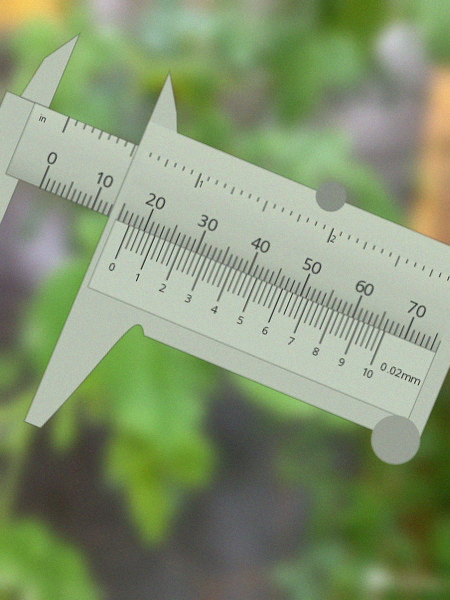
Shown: **17.2** mm
